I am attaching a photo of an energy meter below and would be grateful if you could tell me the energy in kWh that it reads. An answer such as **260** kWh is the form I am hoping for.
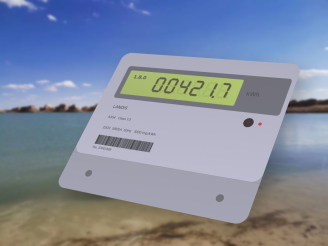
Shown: **421.7** kWh
